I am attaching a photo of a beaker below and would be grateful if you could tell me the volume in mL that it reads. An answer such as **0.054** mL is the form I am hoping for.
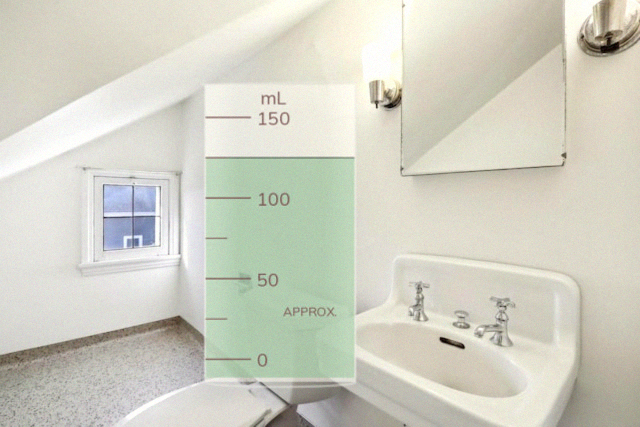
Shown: **125** mL
